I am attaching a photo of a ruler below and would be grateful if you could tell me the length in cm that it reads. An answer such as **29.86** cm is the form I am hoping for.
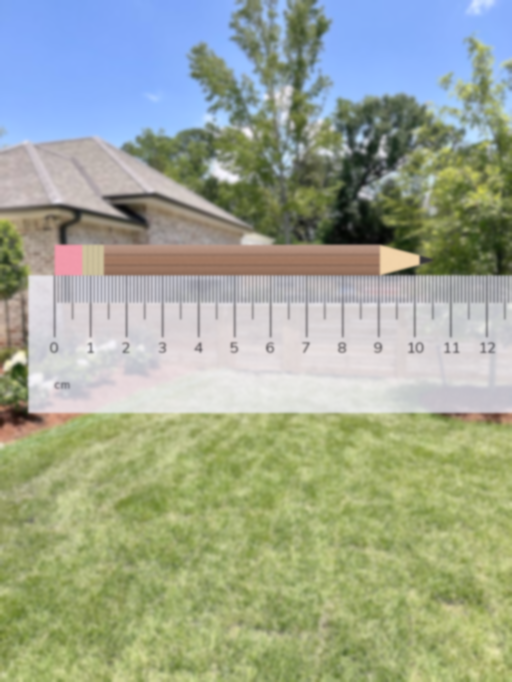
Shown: **10.5** cm
